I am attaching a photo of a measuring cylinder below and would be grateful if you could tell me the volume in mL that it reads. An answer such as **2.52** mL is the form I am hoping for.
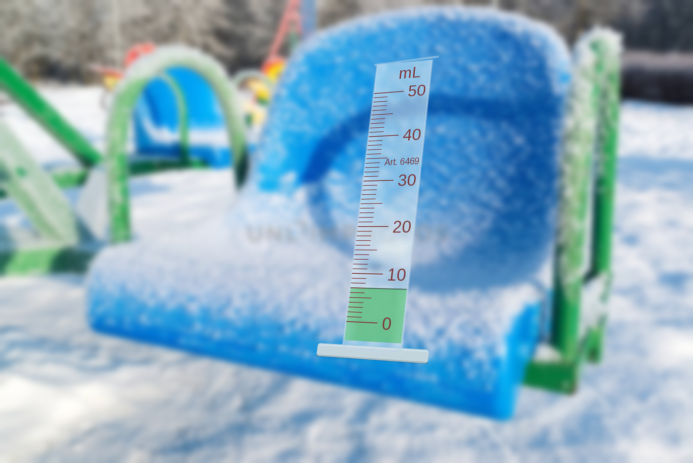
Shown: **7** mL
